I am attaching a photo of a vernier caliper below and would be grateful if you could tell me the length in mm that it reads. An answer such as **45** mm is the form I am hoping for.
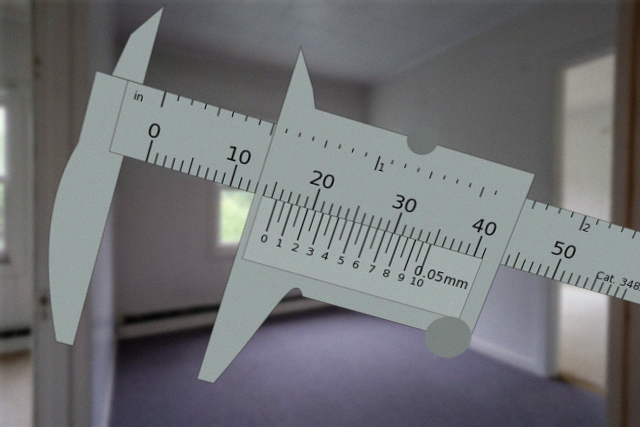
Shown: **15.6** mm
